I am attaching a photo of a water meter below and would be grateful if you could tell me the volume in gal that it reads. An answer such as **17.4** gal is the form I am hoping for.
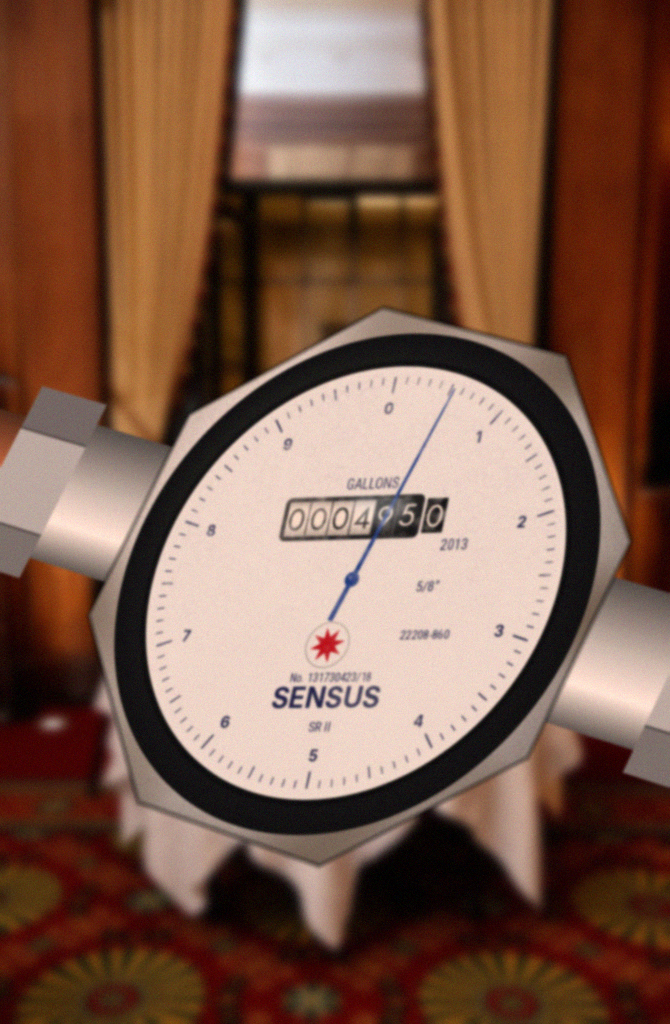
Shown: **4950.5** gal
